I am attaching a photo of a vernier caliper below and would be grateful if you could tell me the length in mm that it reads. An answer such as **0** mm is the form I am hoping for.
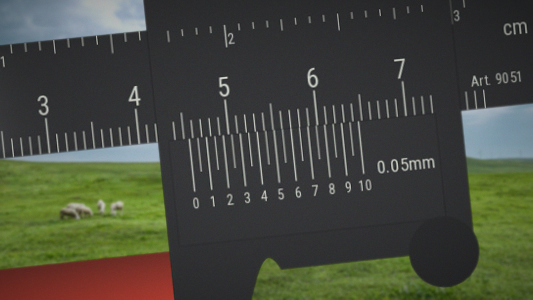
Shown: **45.6** mm
